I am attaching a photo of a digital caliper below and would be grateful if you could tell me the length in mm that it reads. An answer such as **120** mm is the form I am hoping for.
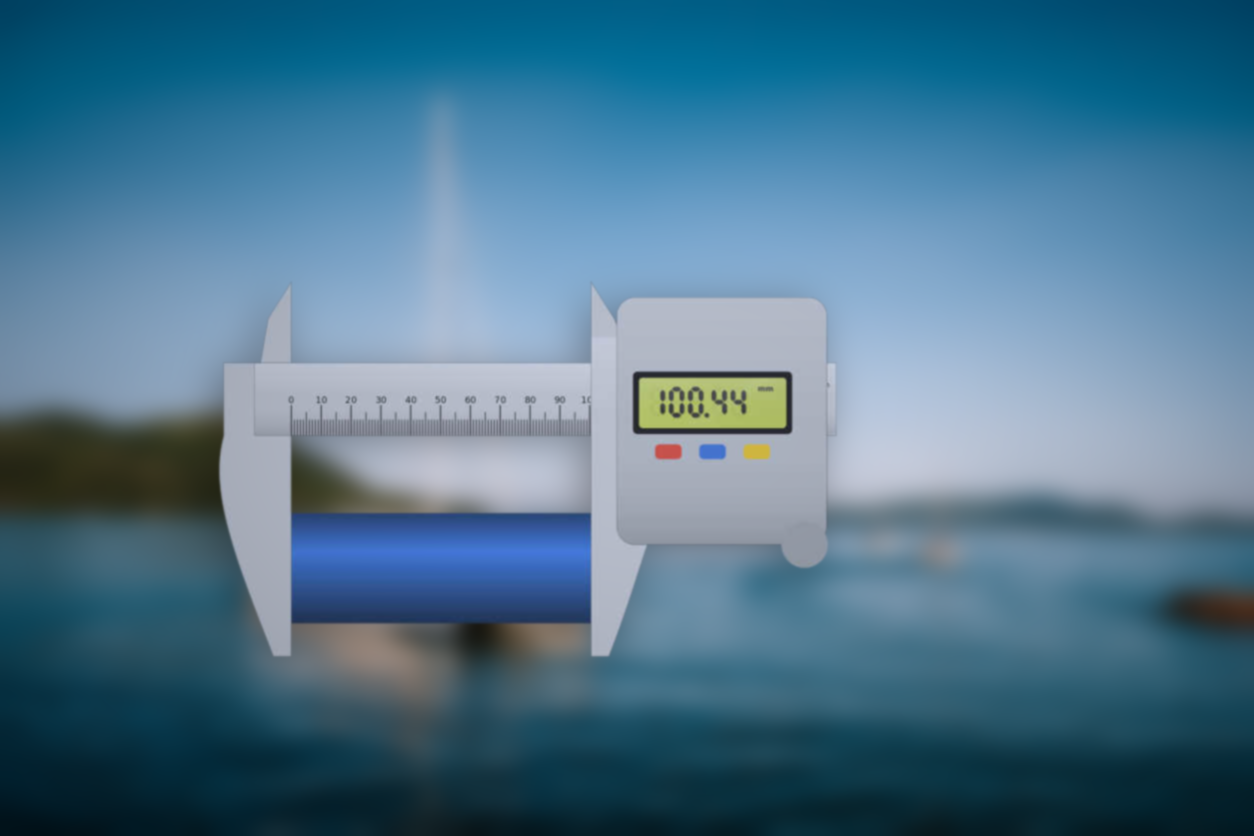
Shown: **100.44** mm
